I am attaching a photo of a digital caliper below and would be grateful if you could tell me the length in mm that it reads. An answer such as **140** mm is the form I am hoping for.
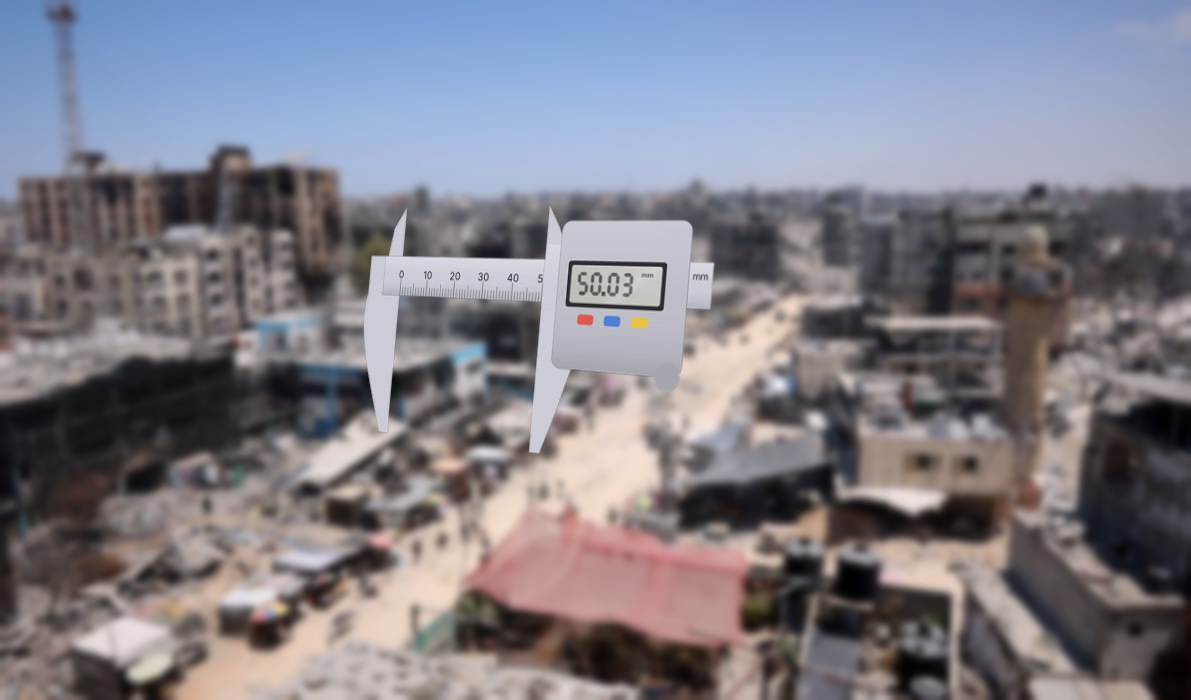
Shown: **50.03** mm
